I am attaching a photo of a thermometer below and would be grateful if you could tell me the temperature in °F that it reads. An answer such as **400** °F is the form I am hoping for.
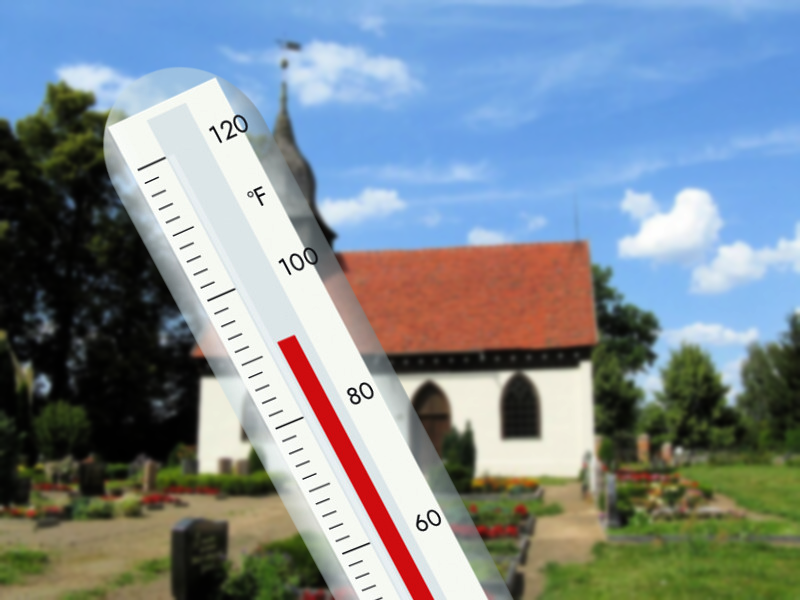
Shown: **91** °F
